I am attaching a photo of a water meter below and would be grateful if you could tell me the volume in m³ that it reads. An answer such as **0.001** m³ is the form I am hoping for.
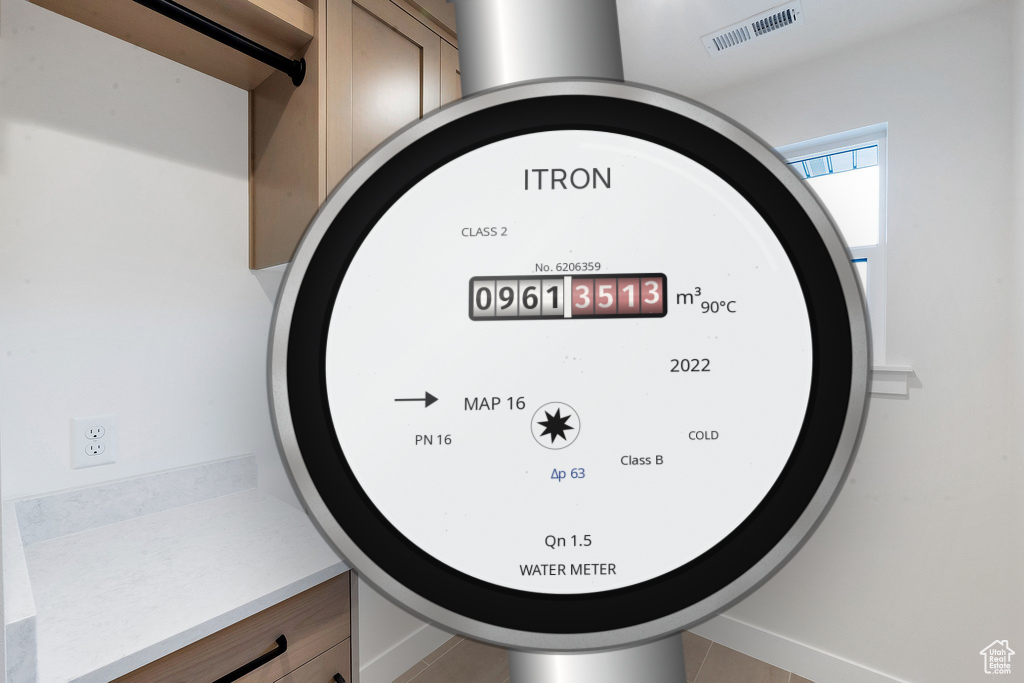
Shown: **961.3513** m³
